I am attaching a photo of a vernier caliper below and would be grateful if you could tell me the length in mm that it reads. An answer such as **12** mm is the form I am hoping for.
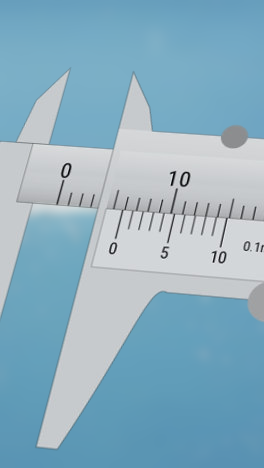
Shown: **5.8** mm
